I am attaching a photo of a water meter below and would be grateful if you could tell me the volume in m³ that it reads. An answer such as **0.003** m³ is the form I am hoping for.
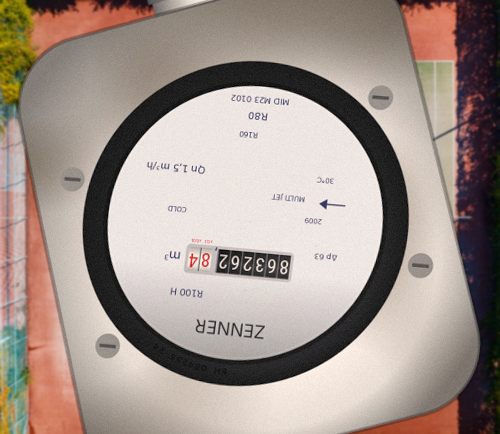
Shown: **863262.84** m³
